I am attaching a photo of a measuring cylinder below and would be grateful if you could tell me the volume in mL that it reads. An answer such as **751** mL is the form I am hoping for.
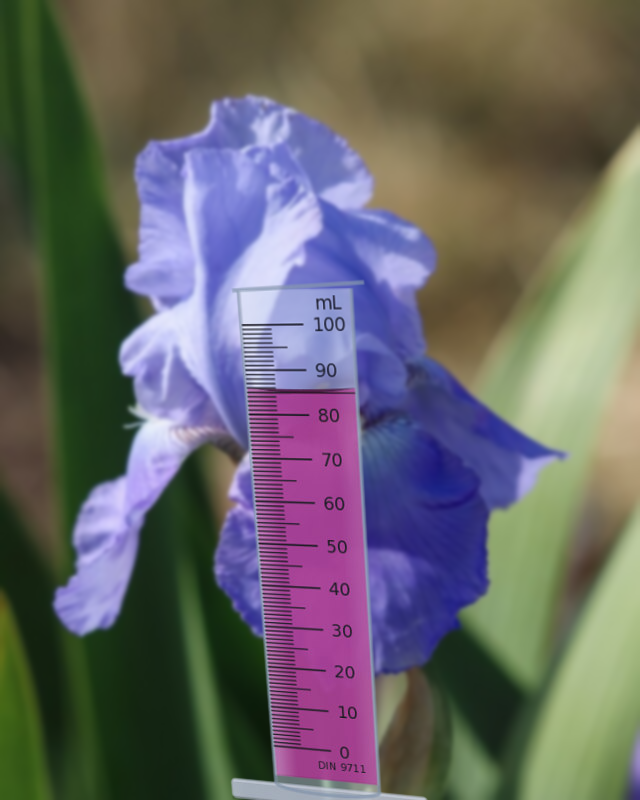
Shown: **85** mL
